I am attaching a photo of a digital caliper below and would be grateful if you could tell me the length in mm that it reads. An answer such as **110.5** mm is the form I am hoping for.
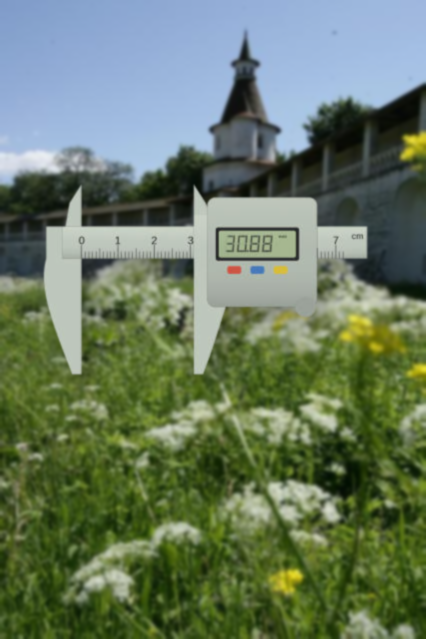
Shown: **30.88** mm
